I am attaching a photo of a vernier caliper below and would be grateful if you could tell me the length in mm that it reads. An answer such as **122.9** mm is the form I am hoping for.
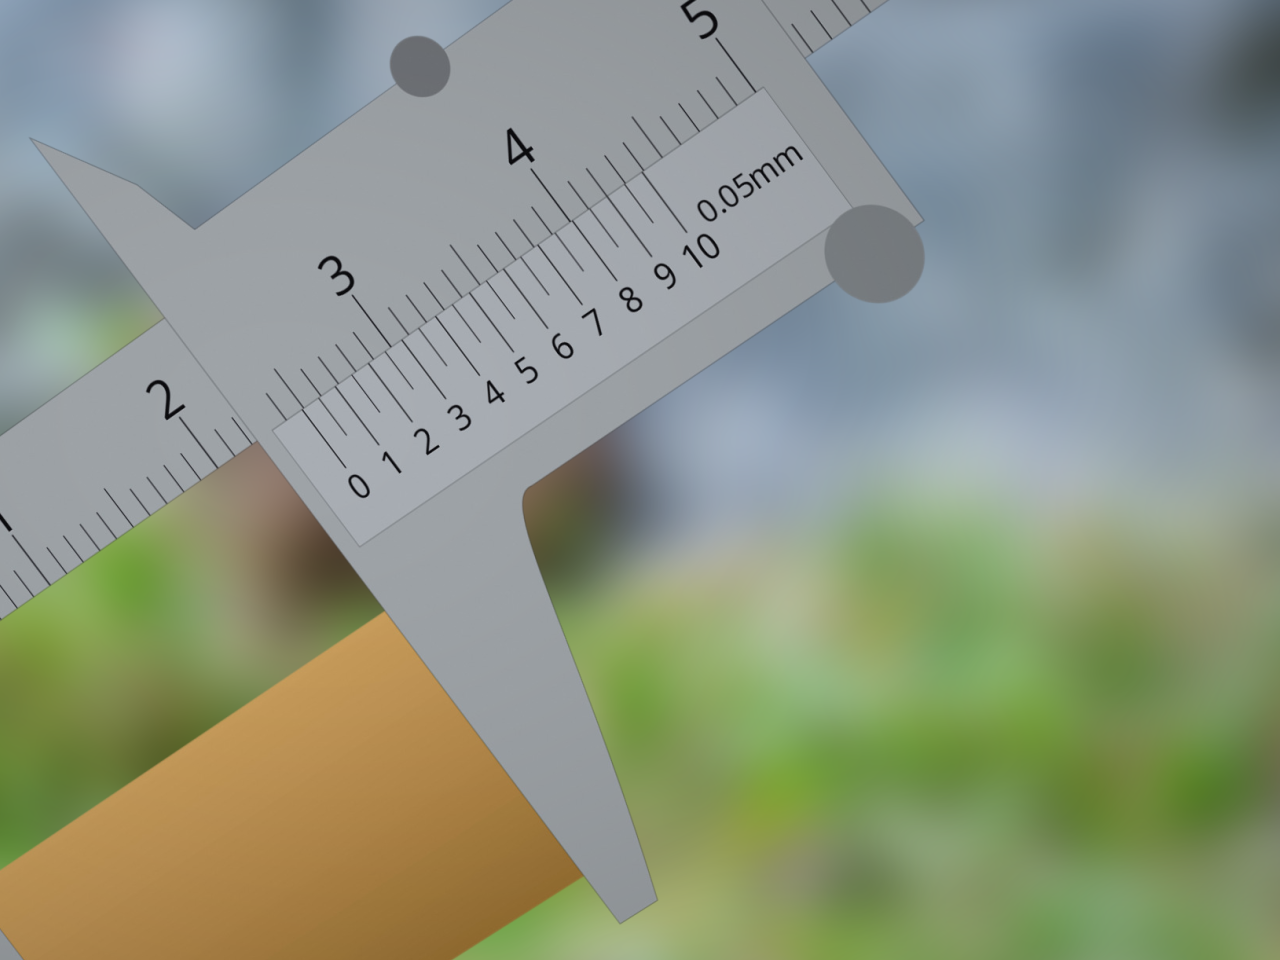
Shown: **24.9** mm
